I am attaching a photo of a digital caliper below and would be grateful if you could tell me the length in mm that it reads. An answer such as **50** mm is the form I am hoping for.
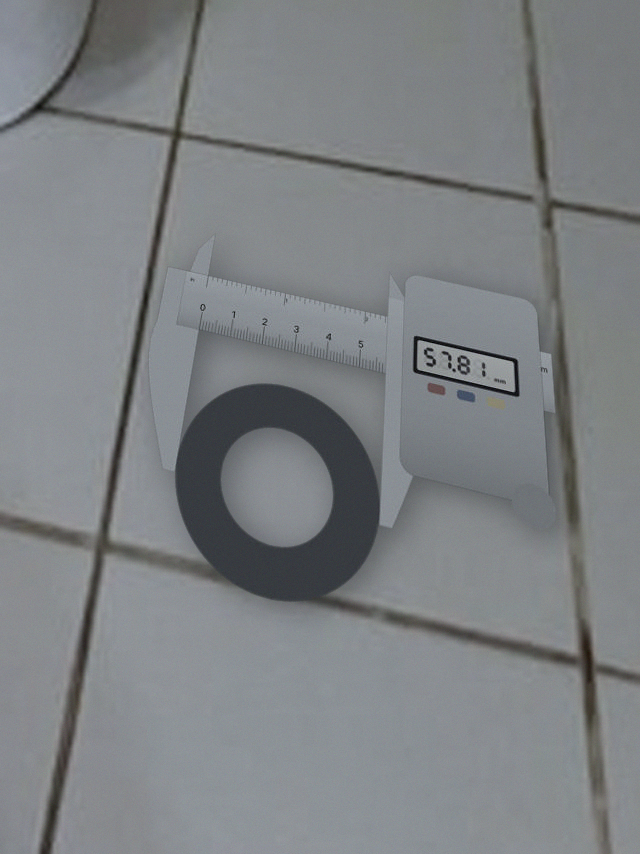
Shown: **57.81** mm
